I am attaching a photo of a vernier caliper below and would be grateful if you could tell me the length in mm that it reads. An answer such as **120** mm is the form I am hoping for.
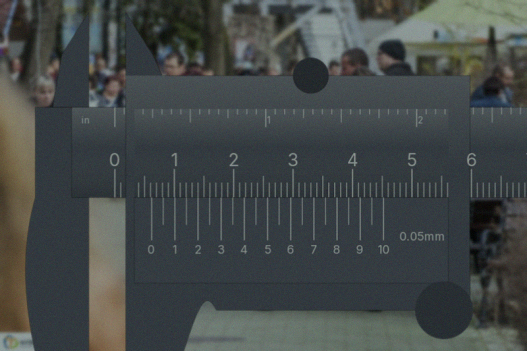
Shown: **6.2** mm
